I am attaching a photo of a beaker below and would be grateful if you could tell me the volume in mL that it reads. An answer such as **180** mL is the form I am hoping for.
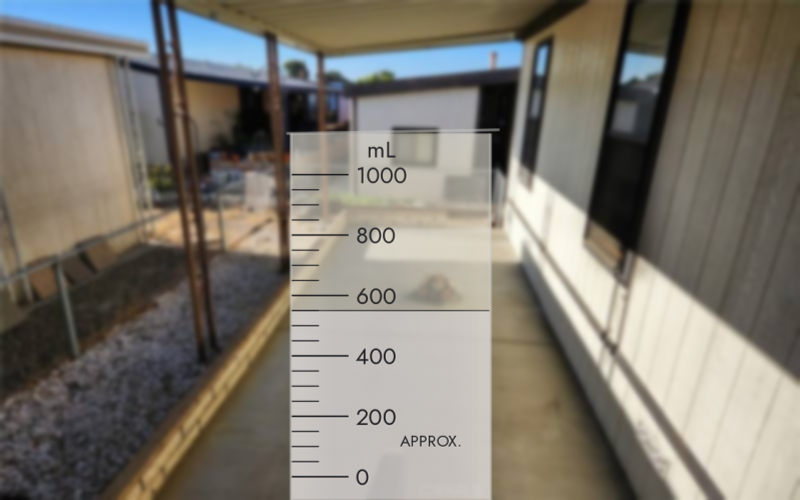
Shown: **550** mL
